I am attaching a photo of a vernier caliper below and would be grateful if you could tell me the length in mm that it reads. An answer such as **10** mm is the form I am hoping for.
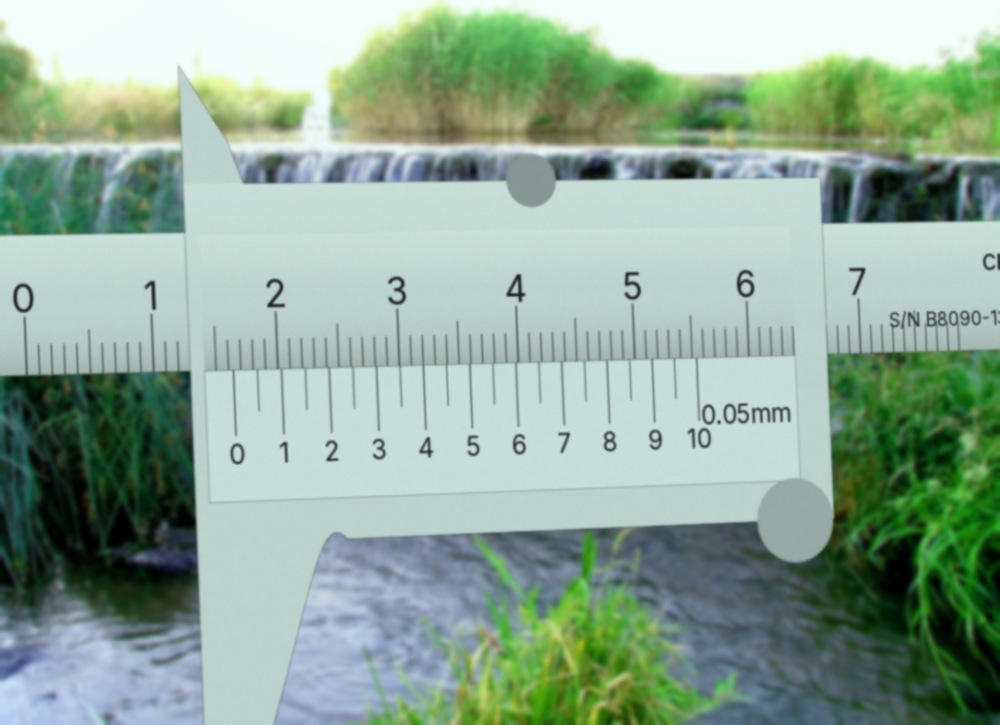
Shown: **16.4** mm
